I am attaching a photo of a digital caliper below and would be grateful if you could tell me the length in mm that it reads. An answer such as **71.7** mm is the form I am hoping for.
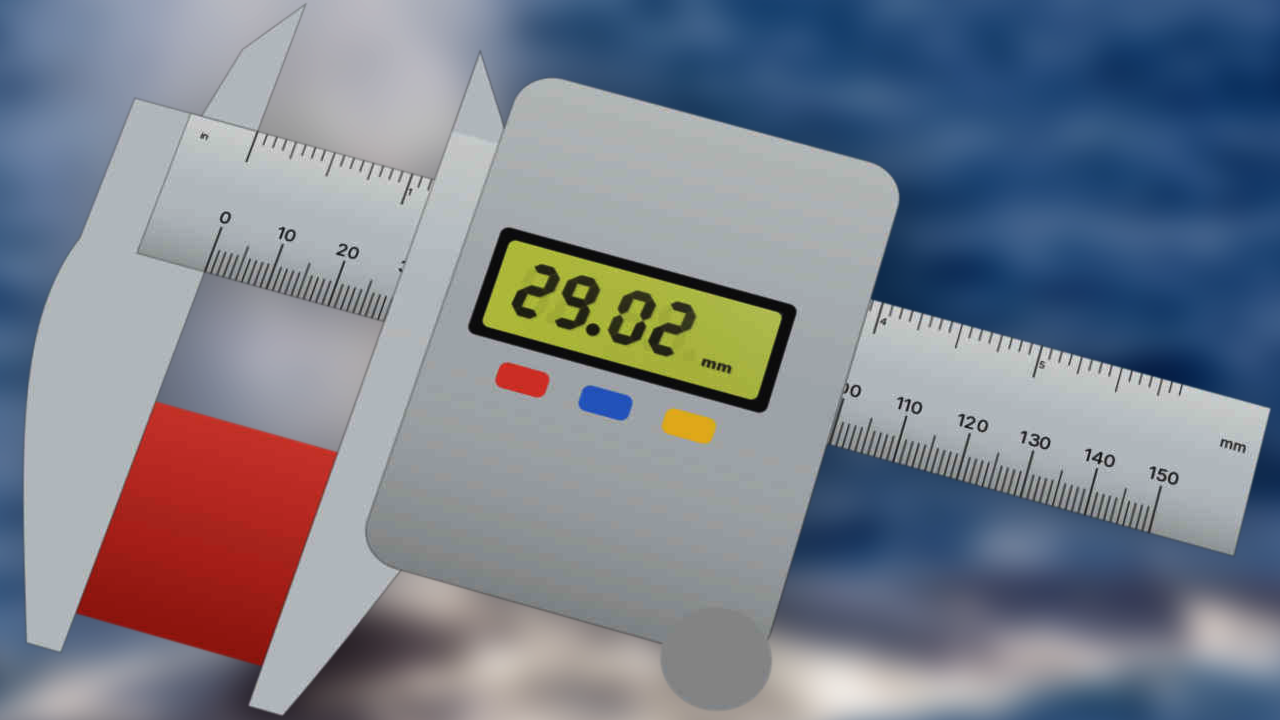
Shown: **29.02** mm
